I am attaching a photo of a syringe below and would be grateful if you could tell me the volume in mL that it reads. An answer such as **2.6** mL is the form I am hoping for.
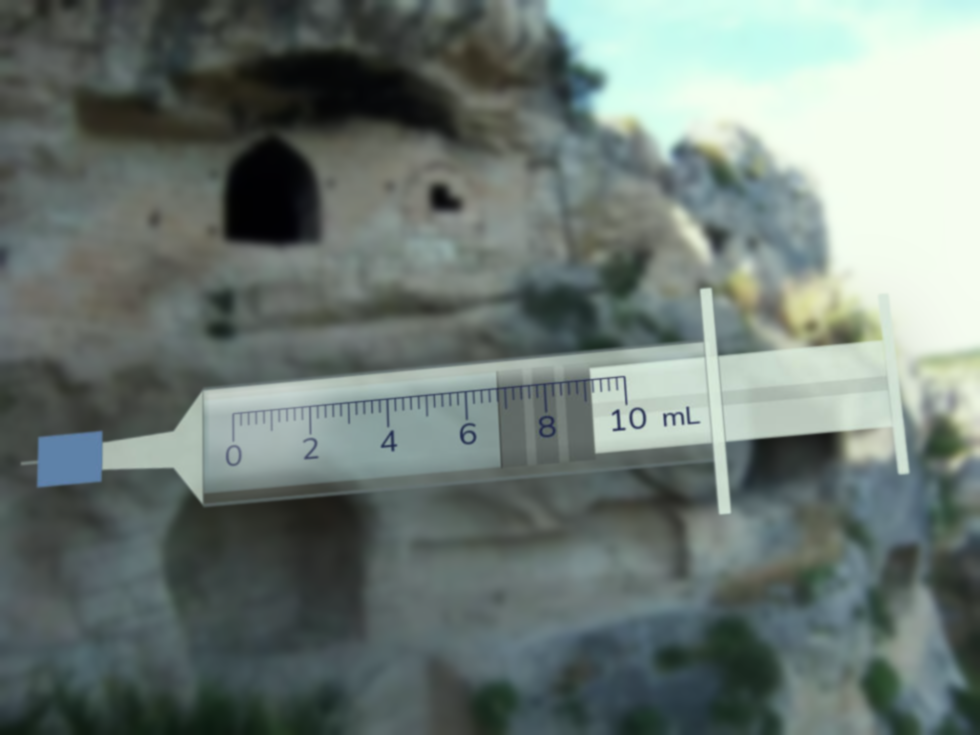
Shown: **6.8** mL
